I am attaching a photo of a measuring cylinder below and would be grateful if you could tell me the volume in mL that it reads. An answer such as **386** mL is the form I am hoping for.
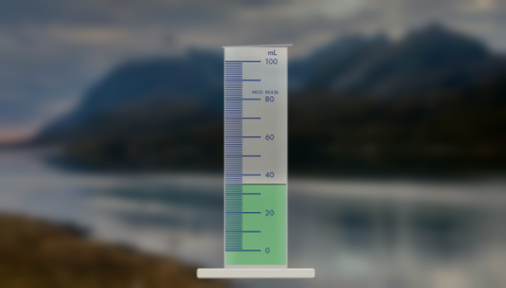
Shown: **35** mL
